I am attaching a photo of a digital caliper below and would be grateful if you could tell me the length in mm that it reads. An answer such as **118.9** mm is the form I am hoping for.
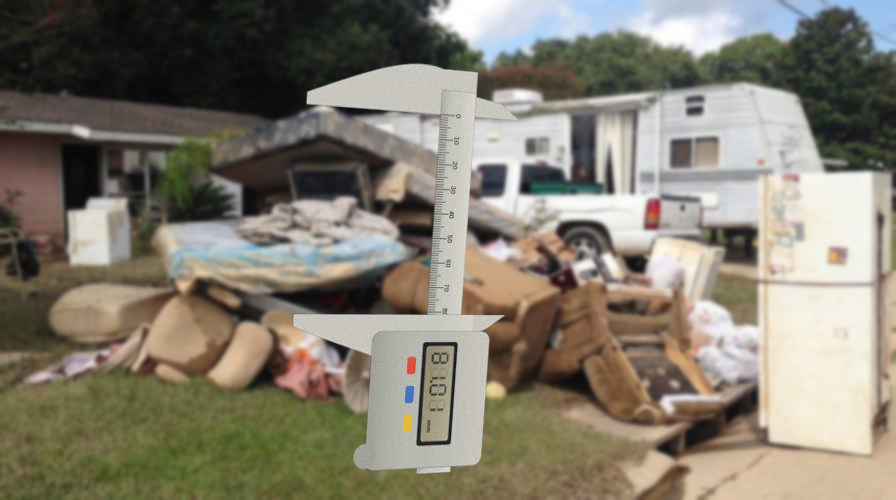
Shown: **81.01** mm
